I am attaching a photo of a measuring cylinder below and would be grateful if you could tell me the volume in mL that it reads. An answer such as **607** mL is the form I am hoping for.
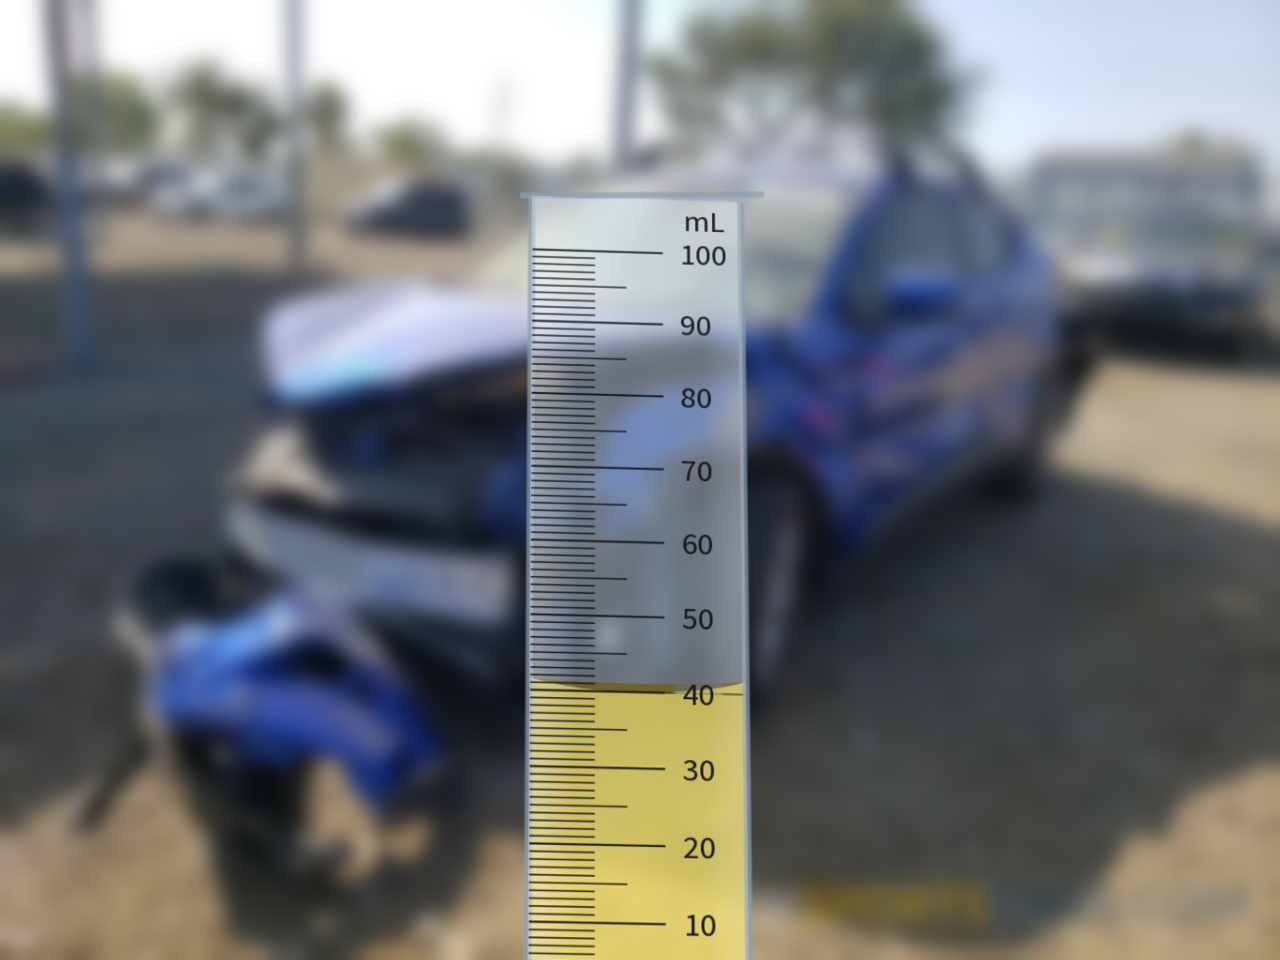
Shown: **40** mL
